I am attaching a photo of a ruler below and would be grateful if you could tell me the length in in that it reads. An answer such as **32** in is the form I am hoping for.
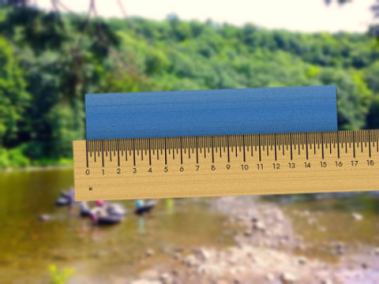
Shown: **16** in
